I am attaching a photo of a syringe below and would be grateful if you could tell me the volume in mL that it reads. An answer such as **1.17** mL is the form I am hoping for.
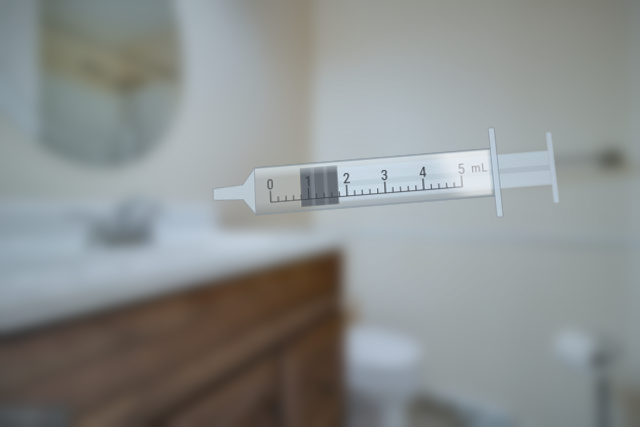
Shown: **0.8** mL
